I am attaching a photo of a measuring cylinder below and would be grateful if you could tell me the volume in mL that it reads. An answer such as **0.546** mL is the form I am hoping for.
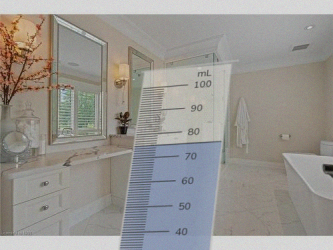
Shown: **75** mL
